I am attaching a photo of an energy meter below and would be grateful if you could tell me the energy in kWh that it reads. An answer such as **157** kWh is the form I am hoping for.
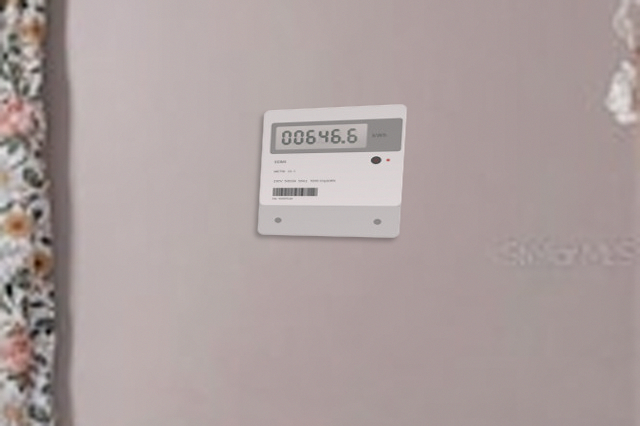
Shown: **646.6** kWh
